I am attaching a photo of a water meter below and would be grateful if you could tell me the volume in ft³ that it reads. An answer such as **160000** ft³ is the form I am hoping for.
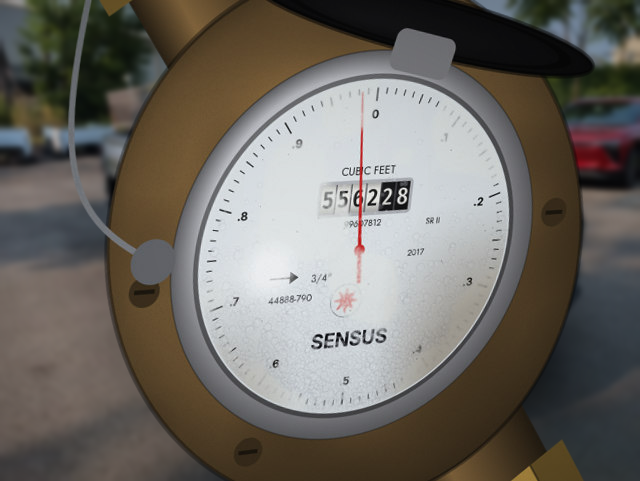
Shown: **556227.98** ft³
